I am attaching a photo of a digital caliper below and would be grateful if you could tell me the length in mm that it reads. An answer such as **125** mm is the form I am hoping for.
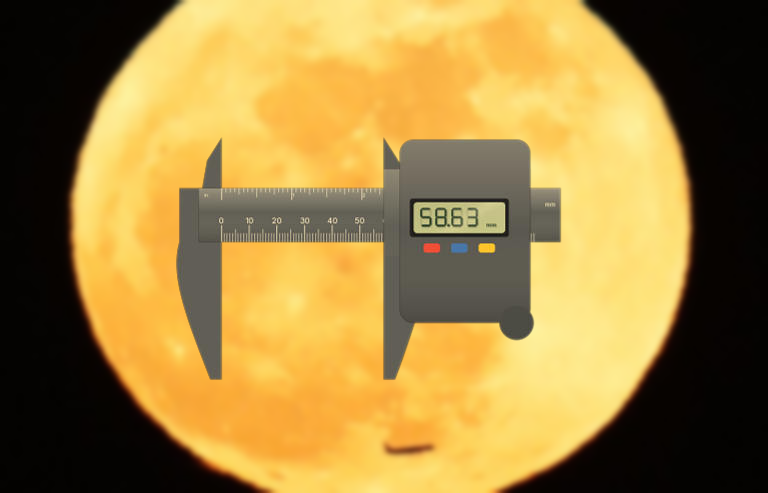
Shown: **58.63** mm
